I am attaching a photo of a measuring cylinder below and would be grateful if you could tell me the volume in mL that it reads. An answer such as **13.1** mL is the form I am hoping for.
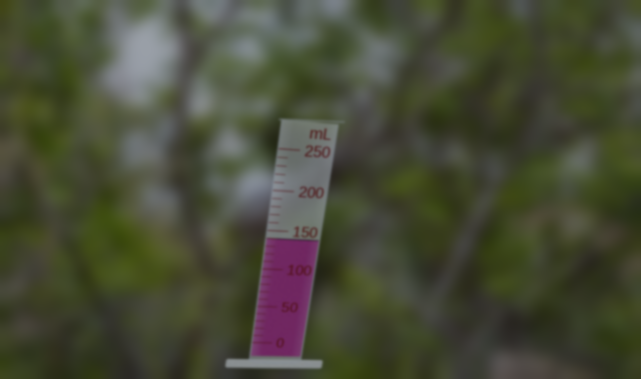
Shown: **140** mL
